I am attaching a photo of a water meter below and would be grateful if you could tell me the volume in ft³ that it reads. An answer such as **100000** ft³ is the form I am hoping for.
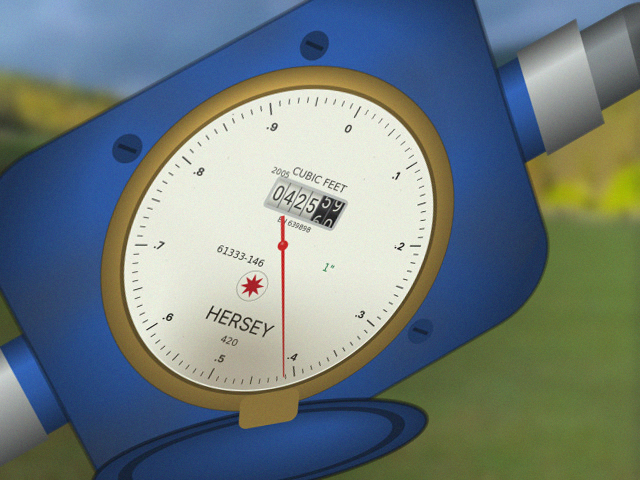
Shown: **42559.41** ft³
